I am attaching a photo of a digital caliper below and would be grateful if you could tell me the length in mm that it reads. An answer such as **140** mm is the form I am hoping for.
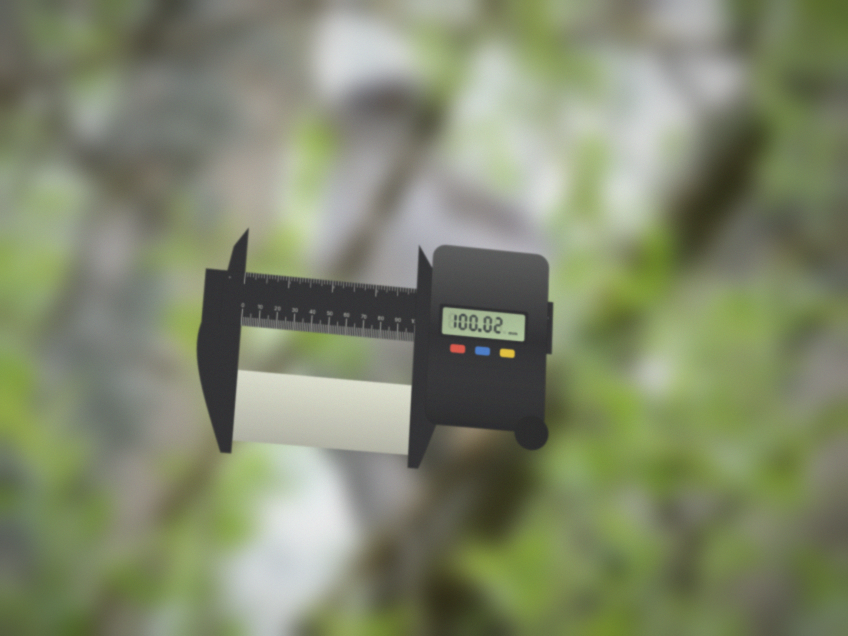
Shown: **100.02** mm
